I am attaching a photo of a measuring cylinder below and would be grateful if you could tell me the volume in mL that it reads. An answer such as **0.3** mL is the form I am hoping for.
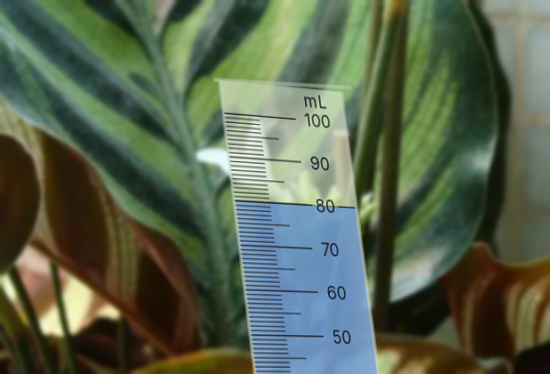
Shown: **80** mL
